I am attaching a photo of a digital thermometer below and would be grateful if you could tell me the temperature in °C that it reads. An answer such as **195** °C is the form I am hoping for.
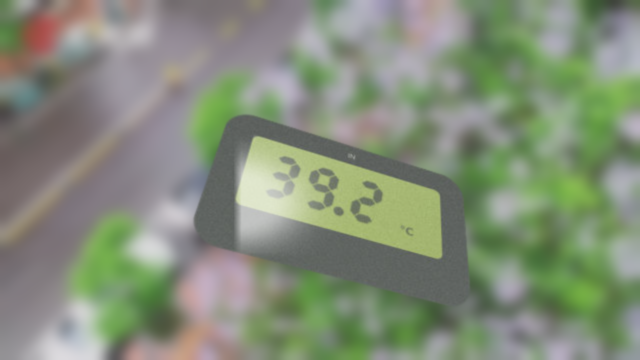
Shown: **39.2** °C
